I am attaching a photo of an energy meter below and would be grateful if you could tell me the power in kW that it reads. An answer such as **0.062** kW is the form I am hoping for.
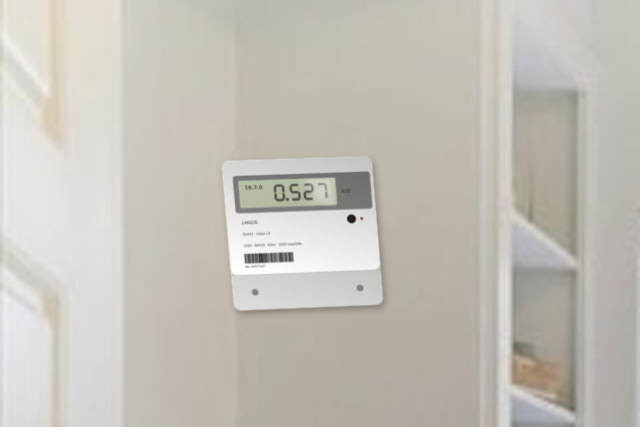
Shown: **0.527** kW
